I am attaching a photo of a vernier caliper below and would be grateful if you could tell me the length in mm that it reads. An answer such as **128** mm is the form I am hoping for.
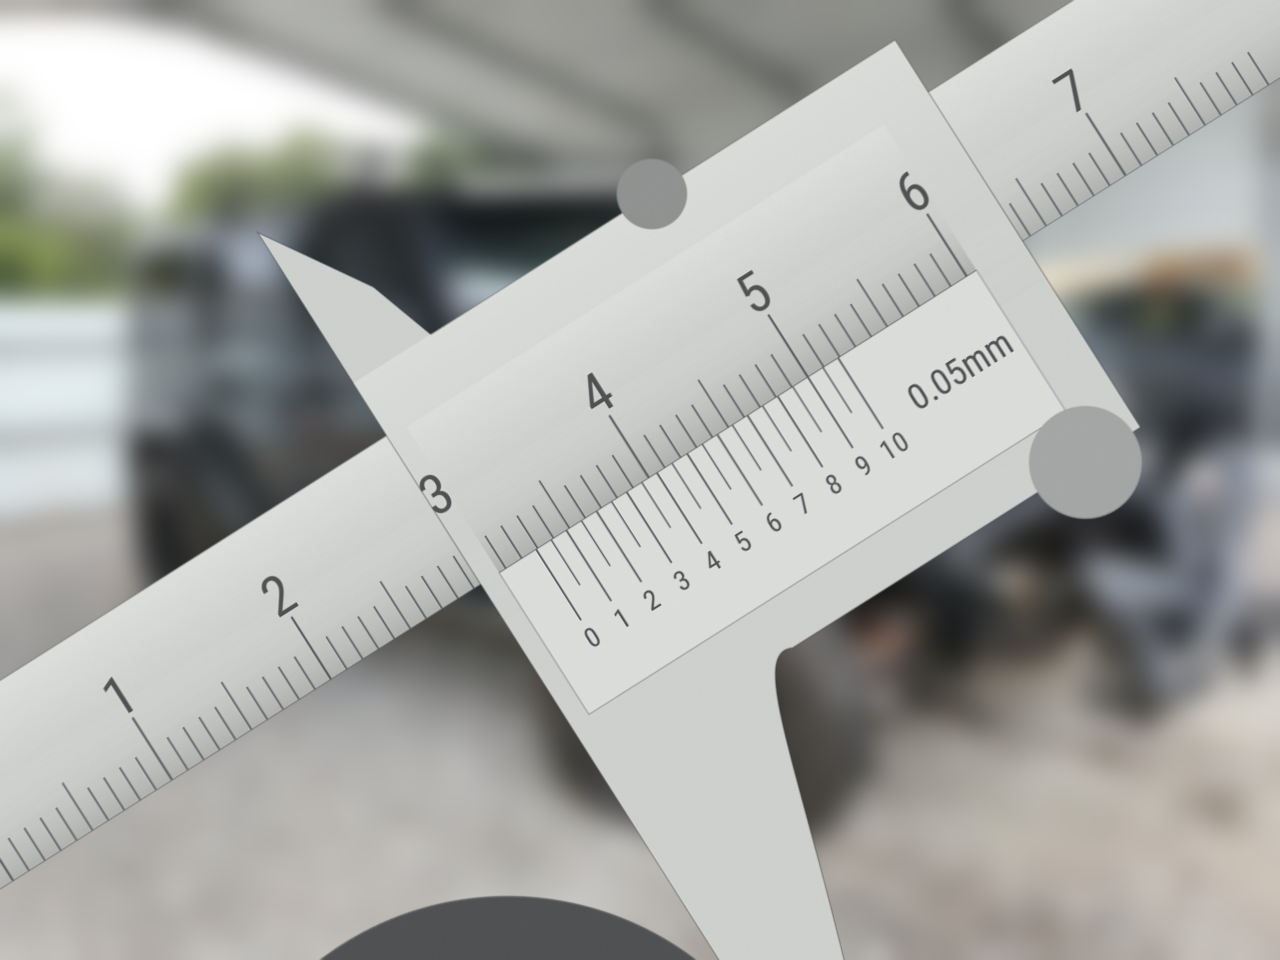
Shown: **32.9** mm
